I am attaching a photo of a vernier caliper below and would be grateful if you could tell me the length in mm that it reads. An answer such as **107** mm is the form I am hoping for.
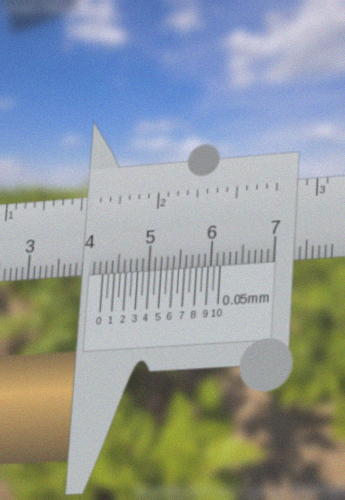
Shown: **42.5** mm
